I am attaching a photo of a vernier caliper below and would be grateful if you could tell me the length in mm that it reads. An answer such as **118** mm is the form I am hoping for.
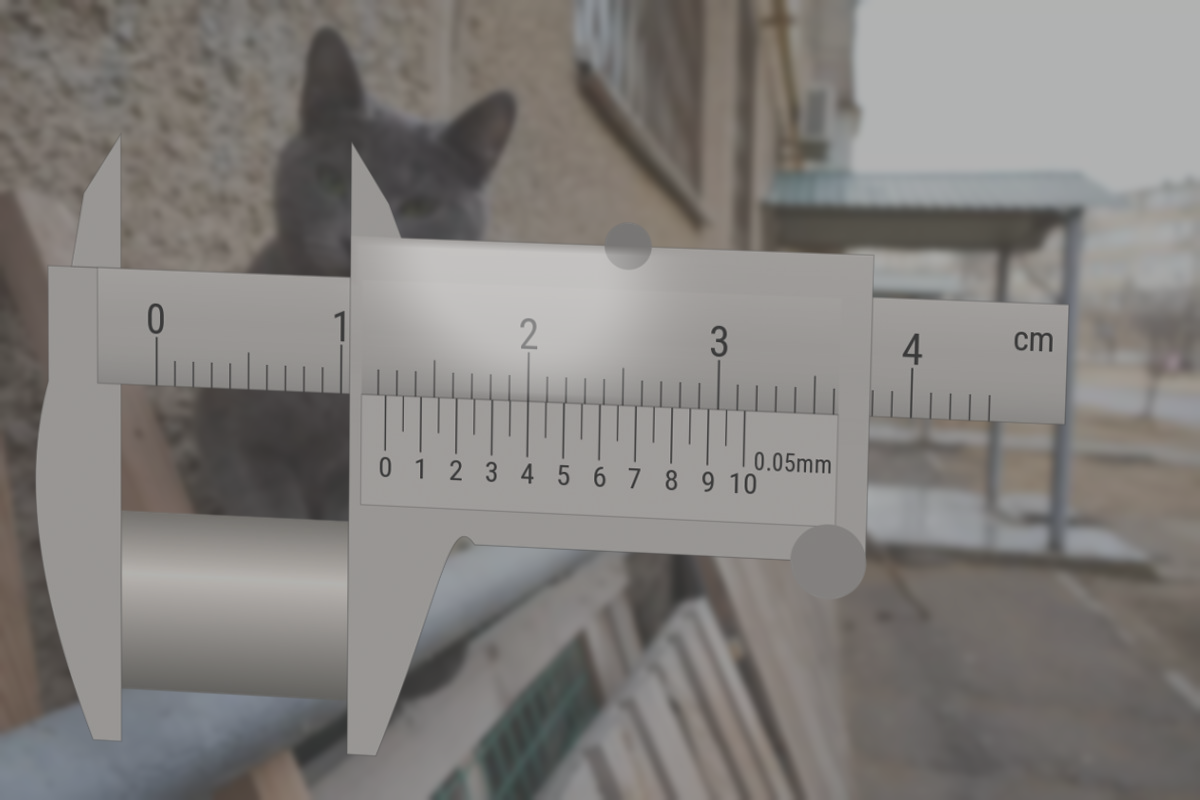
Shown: **12.4** mm
